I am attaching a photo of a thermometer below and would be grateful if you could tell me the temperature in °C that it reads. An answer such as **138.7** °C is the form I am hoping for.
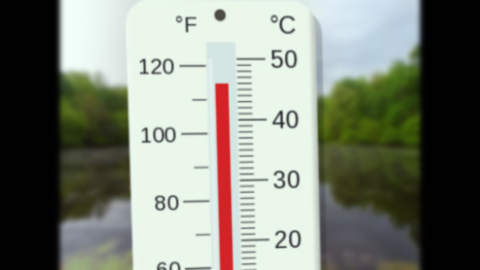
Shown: **46** °C
